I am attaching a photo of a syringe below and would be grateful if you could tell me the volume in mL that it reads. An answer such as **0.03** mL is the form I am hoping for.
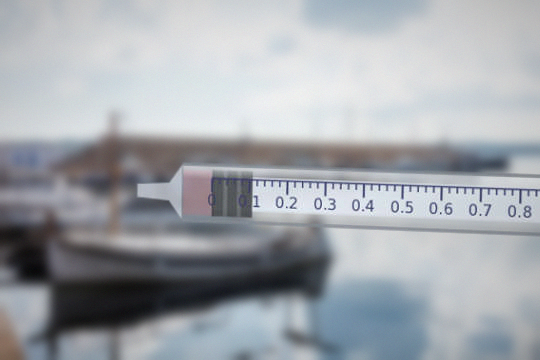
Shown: **0** mL
